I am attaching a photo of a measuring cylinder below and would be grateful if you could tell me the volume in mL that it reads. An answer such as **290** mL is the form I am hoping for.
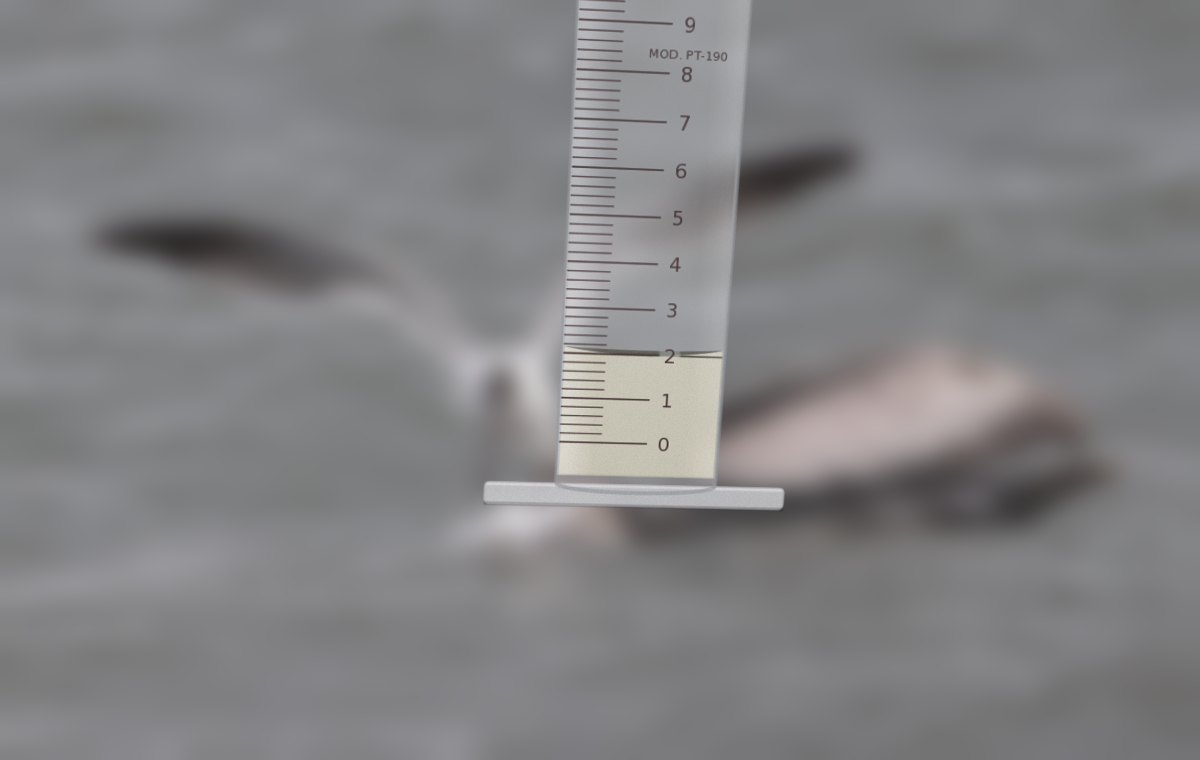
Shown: **2** mL
